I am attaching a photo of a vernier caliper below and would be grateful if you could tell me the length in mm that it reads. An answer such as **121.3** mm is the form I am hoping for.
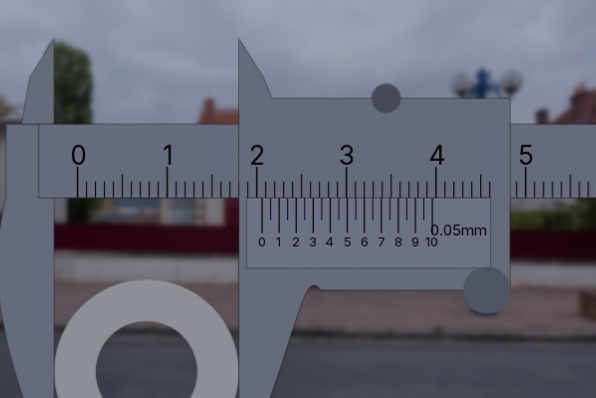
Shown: **20.6** mm
